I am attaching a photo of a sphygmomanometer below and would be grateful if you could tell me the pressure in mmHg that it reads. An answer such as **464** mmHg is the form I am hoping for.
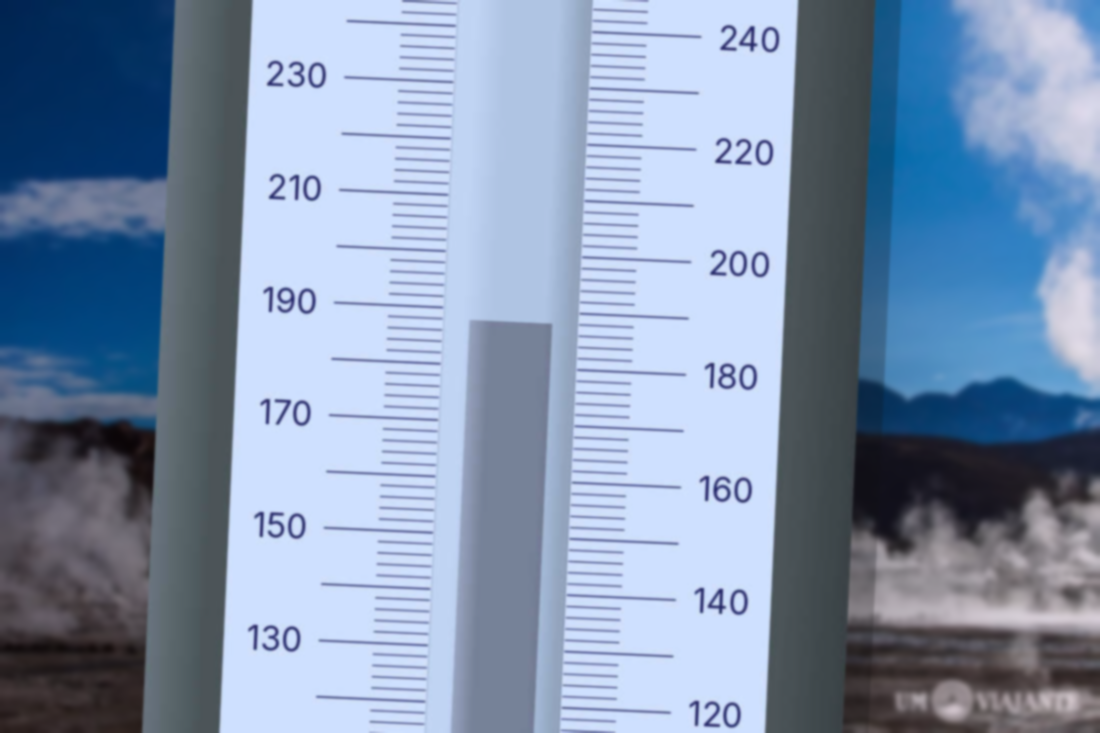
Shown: **188** mmHg
